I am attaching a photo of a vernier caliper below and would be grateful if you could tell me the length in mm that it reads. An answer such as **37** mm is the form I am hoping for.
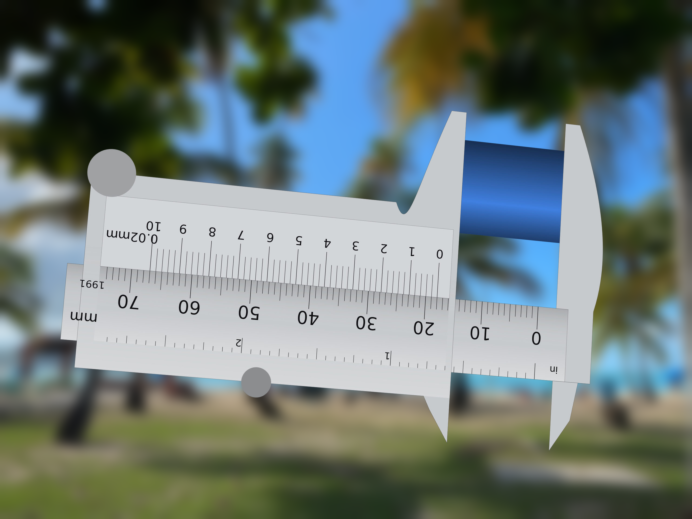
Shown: **18.0** mm
